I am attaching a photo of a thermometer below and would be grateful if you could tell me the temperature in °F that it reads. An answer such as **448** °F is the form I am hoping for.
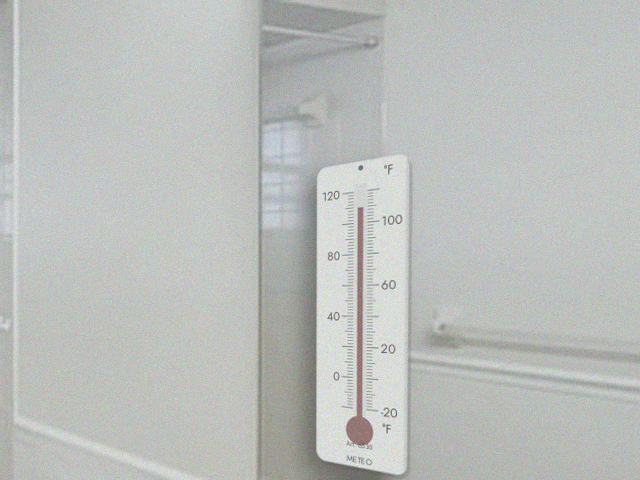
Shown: **110** °F
